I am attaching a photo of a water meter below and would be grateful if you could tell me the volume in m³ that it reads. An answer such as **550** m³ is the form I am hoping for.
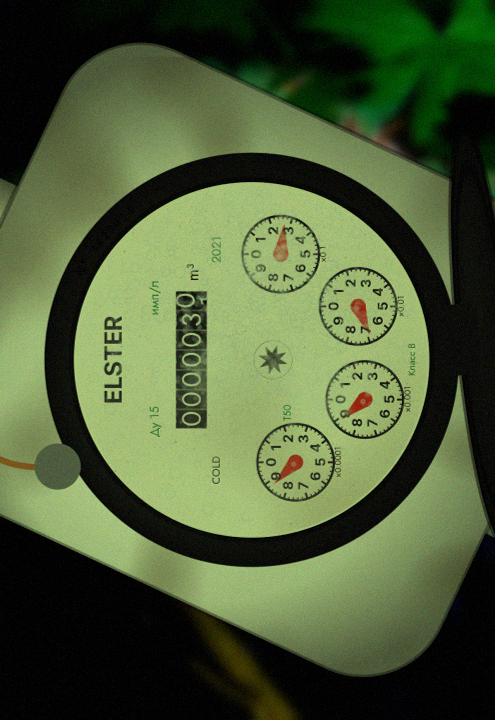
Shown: **30.2688** m³
